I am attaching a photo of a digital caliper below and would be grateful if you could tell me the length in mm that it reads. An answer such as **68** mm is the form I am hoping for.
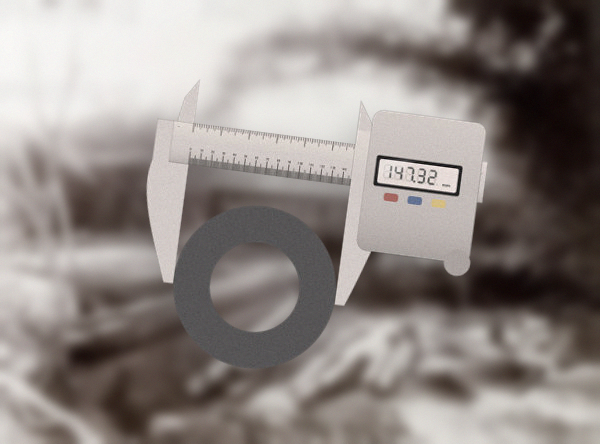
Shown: **147.32** mm
